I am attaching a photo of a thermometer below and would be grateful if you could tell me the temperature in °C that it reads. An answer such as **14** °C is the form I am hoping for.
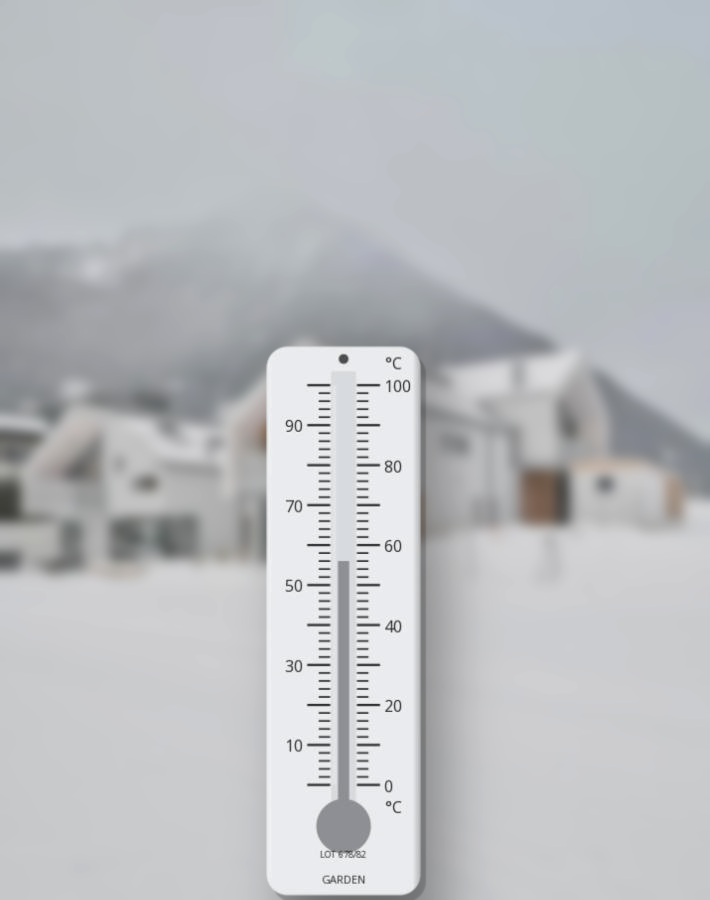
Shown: **56** °C
